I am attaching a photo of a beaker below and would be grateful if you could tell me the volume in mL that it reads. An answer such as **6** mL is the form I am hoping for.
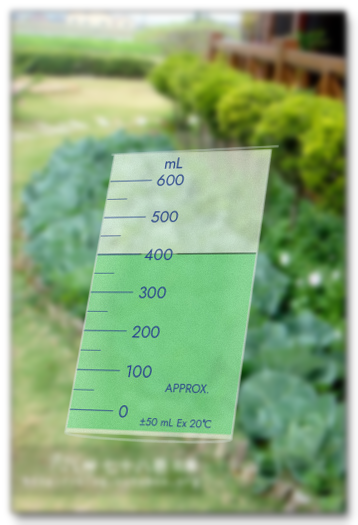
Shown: **400** mL
